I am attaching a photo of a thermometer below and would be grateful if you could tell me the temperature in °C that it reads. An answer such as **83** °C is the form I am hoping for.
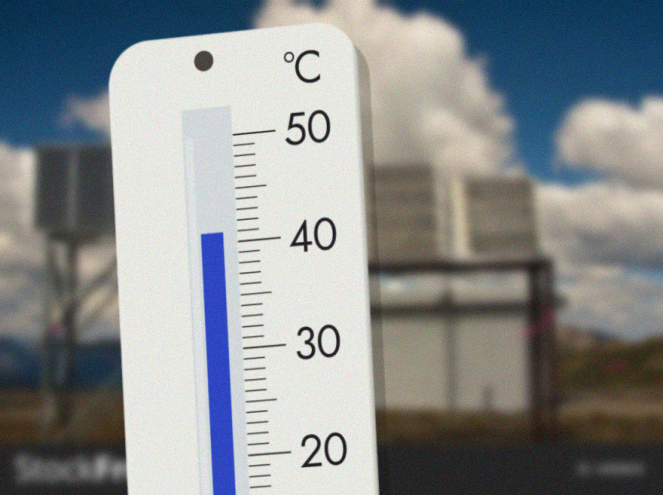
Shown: **41** °C
